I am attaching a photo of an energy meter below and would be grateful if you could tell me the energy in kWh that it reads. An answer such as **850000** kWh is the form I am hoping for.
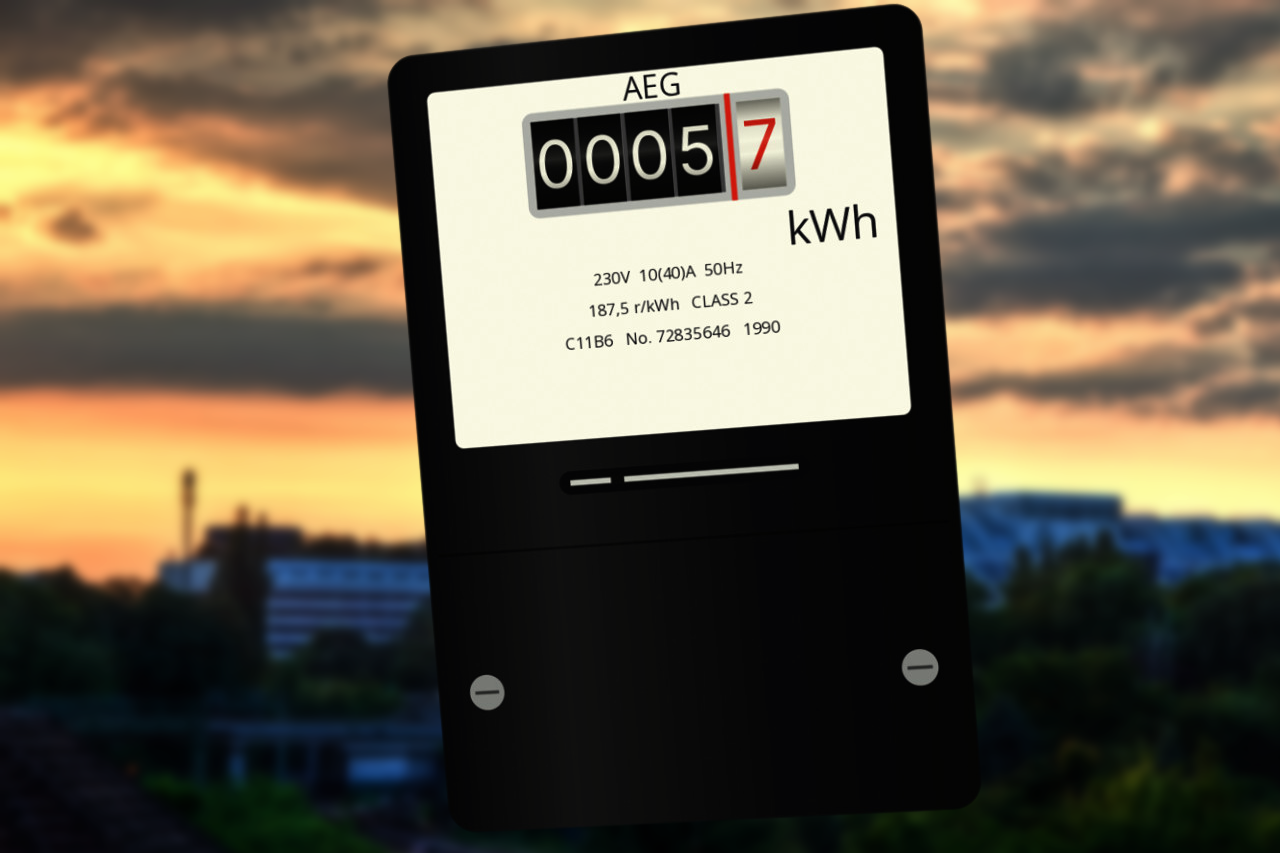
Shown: **5.7** kWh
